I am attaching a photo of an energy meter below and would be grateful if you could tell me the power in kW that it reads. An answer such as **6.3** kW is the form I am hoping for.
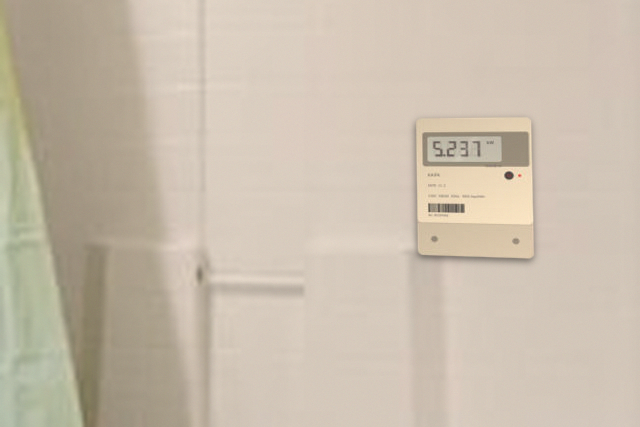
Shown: **5.237** kW
